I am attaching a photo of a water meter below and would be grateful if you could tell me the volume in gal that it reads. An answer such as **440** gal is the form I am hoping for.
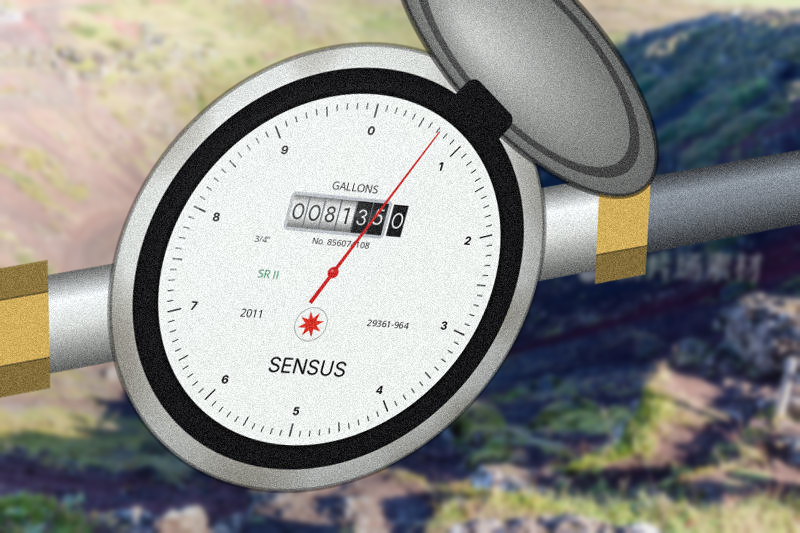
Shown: **81350.7** gal
